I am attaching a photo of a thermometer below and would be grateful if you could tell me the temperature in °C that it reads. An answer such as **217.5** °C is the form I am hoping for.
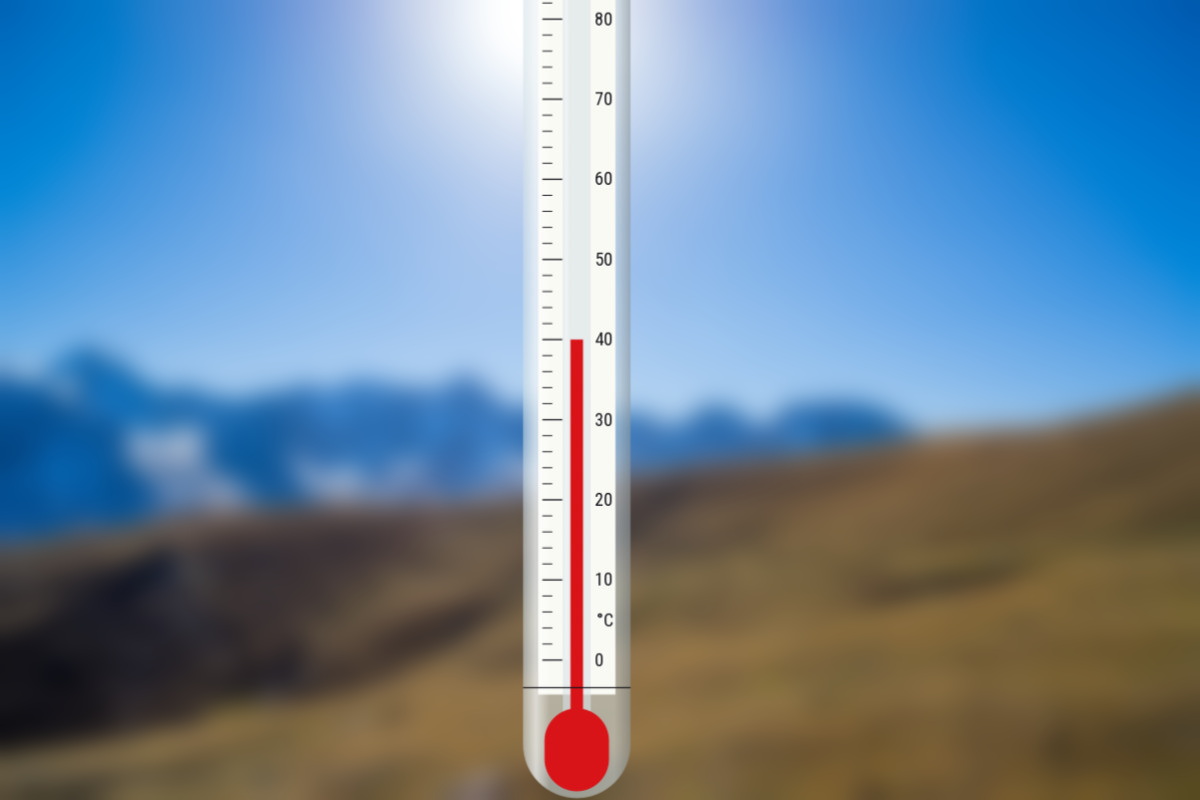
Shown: **40** °C
